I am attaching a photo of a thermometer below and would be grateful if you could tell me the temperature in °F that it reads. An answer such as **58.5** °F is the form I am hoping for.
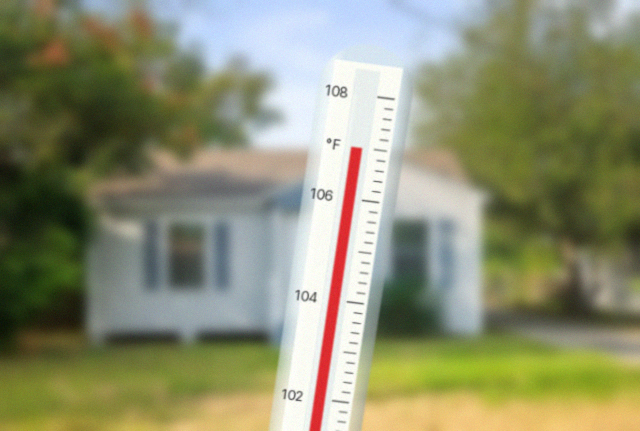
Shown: **107** °F
